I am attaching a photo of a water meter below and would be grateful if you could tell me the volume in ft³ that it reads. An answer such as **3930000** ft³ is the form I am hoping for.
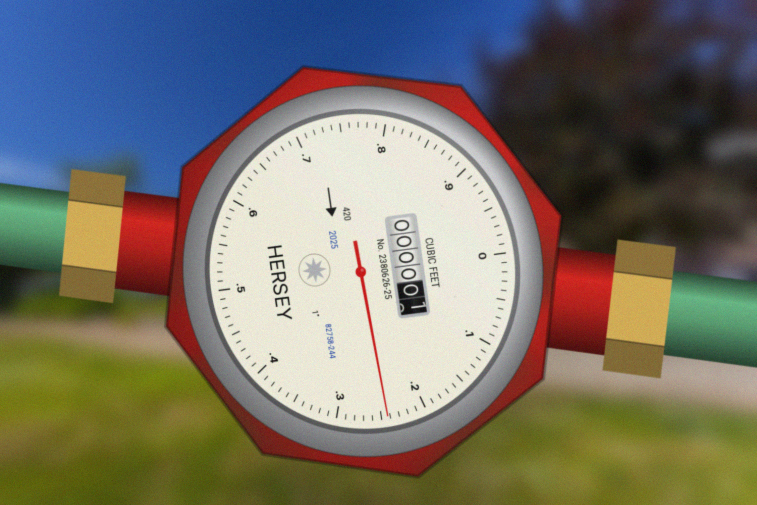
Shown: **1.24** ft³
